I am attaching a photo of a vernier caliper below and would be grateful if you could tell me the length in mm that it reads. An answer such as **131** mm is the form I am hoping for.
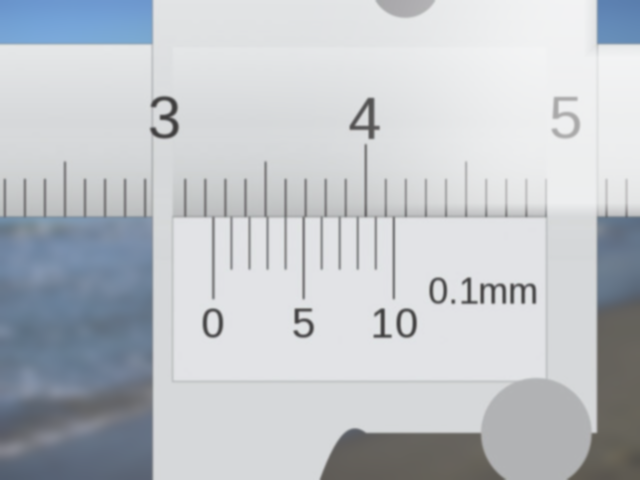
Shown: **32.4** mm
